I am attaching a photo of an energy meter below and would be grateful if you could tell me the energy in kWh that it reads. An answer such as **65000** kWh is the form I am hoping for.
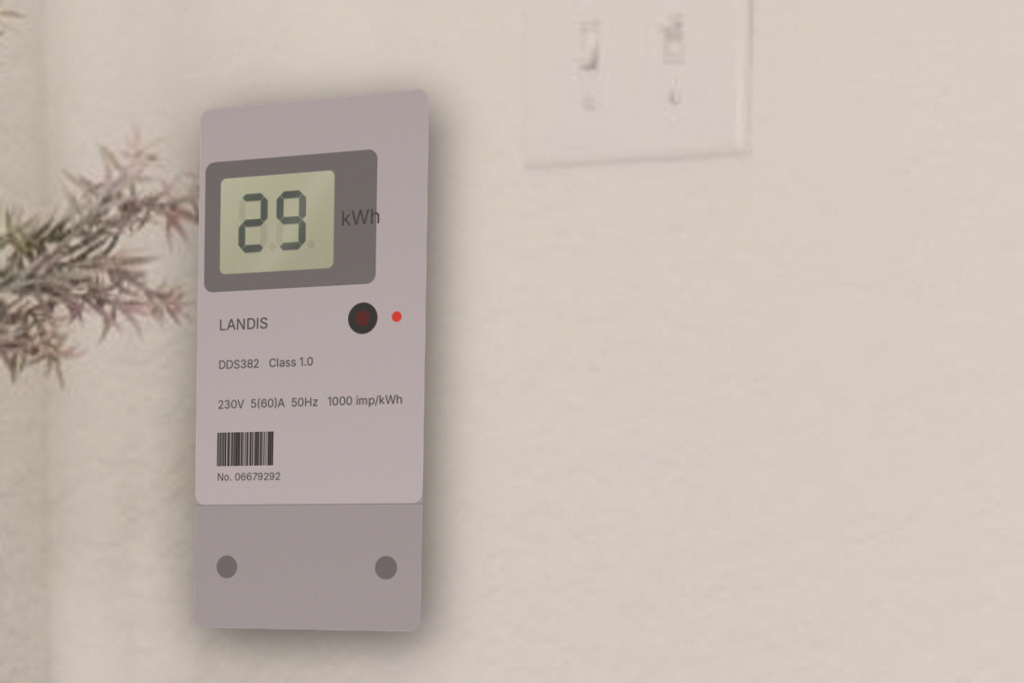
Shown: **29** kWh
